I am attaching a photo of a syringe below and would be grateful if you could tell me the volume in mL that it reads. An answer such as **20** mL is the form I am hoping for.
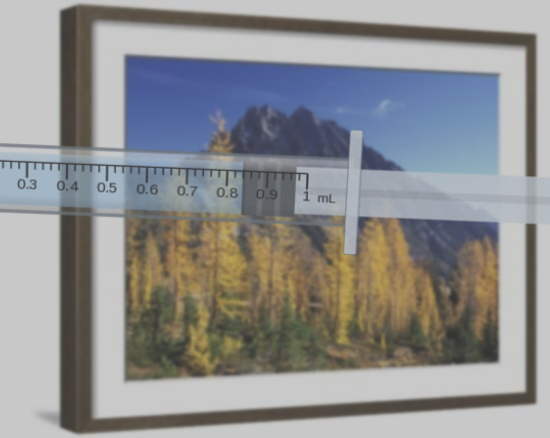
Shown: **0.84** mL
